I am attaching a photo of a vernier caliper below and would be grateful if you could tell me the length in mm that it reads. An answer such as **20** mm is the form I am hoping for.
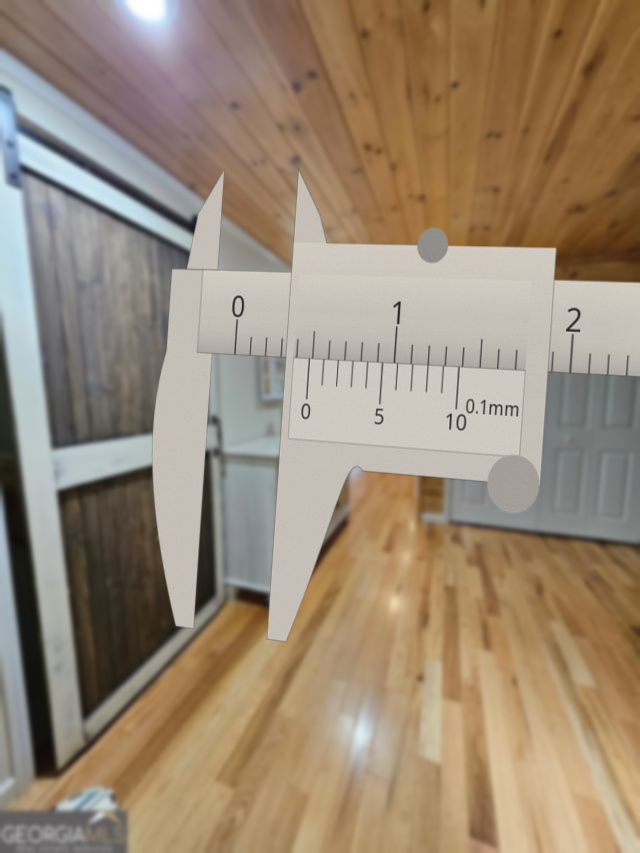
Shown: **4.8** mm
